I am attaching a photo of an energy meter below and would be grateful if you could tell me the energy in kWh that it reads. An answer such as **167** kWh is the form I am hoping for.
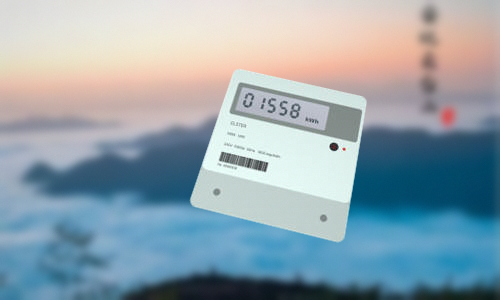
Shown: **1558** kWh
